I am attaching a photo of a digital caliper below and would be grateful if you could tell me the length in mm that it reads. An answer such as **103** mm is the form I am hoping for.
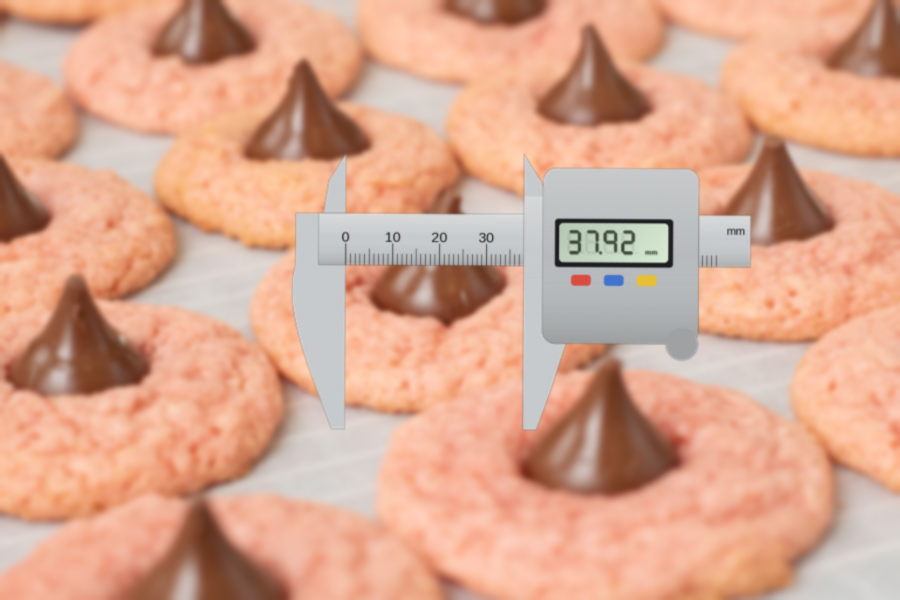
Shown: **37.92** mm
